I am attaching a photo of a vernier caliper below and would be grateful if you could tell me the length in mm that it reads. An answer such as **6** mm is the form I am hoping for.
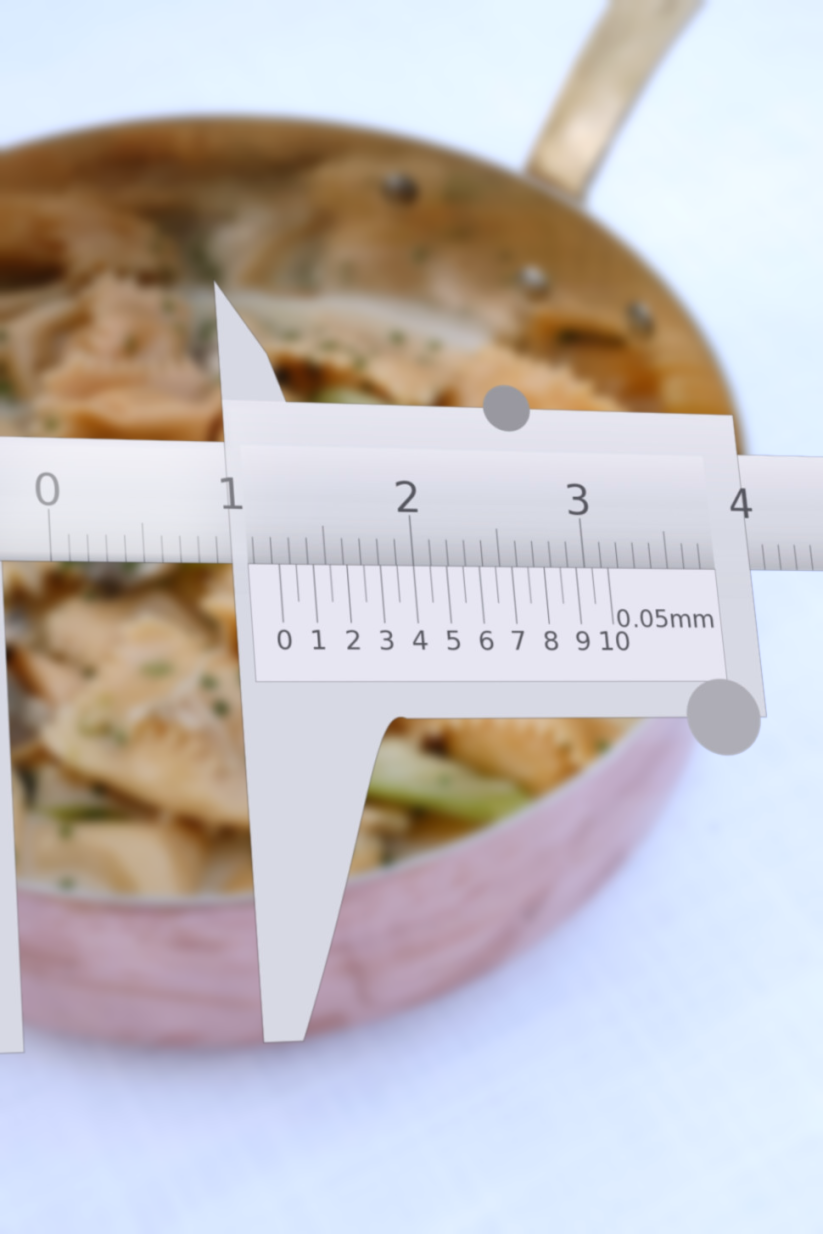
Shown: **12.4** mm
